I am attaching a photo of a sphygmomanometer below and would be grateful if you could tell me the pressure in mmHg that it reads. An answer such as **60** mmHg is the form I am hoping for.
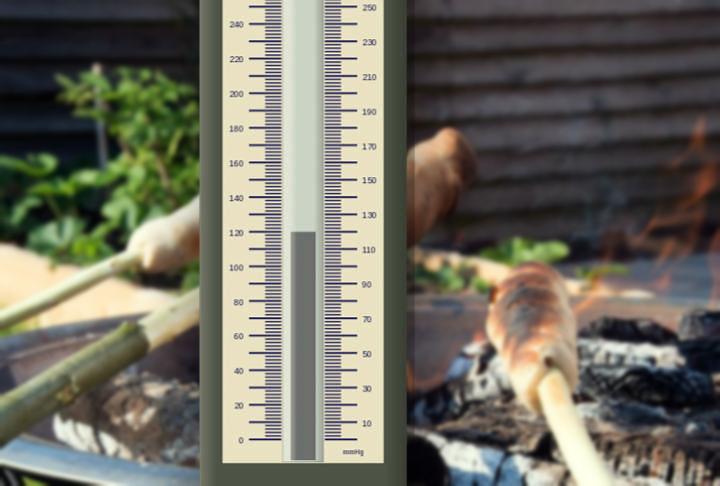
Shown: **120** mmHg
